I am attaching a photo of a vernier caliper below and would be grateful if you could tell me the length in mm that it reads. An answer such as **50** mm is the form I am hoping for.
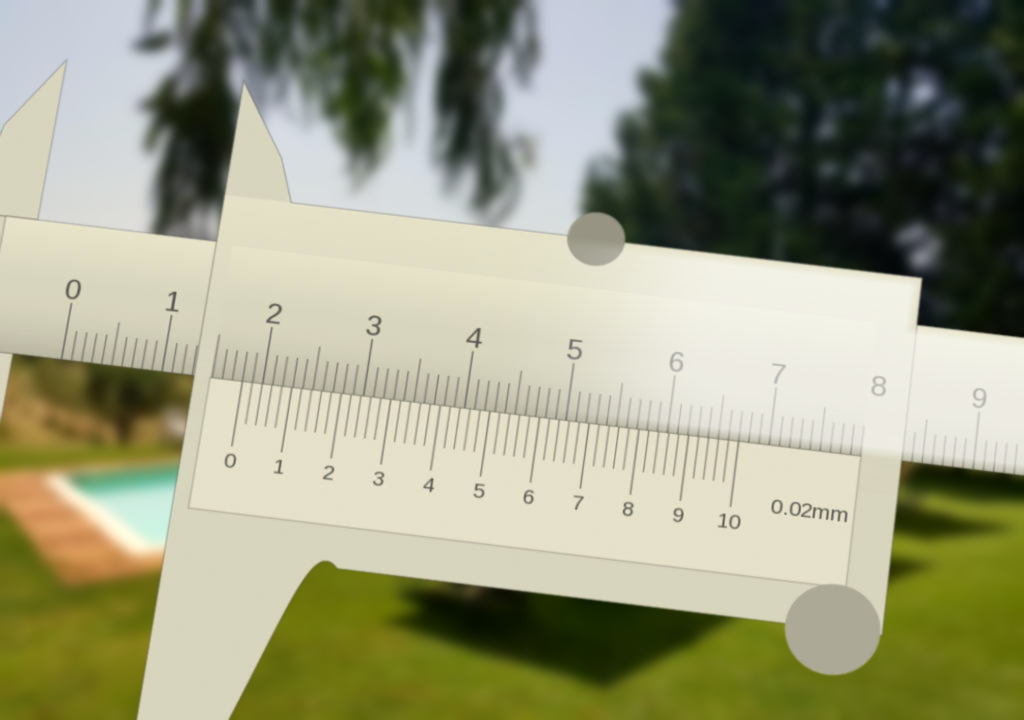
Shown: **18.0** mm
